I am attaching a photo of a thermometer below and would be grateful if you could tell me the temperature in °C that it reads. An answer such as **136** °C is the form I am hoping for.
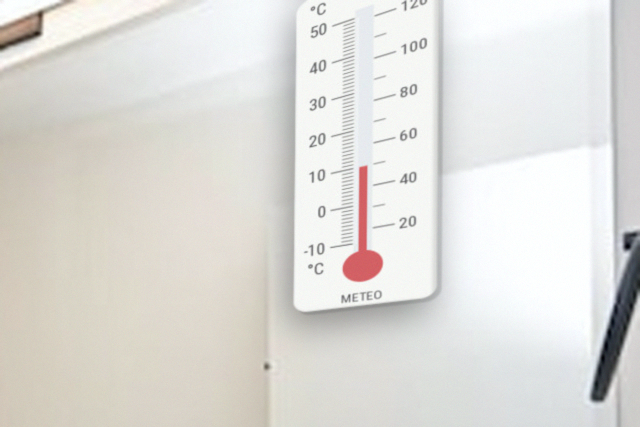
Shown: **10** °C
